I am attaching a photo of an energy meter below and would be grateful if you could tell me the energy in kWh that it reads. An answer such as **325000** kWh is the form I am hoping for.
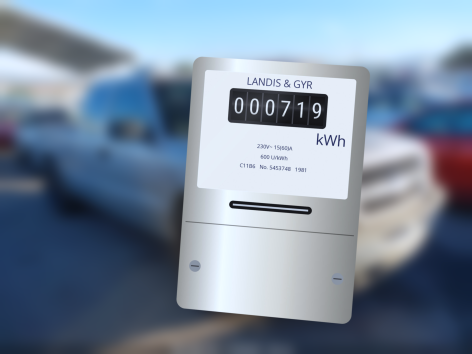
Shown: **719** kWh
